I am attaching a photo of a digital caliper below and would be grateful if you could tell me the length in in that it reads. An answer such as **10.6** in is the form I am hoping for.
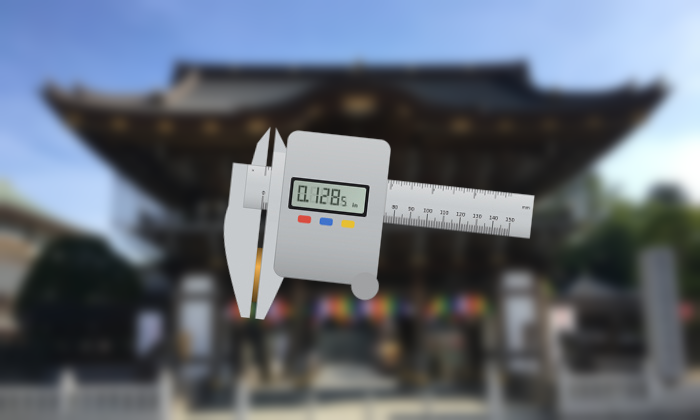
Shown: **0.1285** in
